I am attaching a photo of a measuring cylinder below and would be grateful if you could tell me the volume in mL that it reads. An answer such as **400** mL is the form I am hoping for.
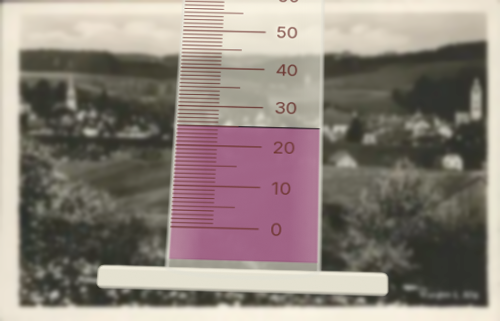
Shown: **25** mL
